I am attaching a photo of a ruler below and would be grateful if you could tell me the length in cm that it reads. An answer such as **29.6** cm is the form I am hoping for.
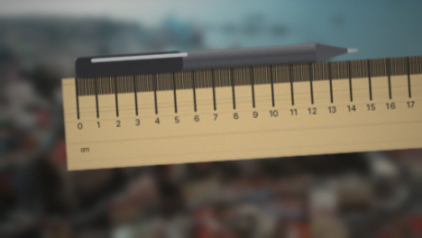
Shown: **14.5** cm
